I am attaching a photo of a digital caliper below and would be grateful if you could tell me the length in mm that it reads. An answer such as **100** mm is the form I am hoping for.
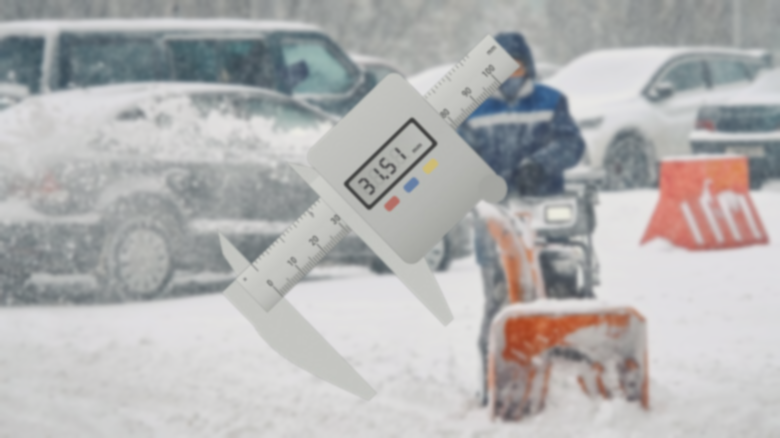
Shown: **31.51** mm
